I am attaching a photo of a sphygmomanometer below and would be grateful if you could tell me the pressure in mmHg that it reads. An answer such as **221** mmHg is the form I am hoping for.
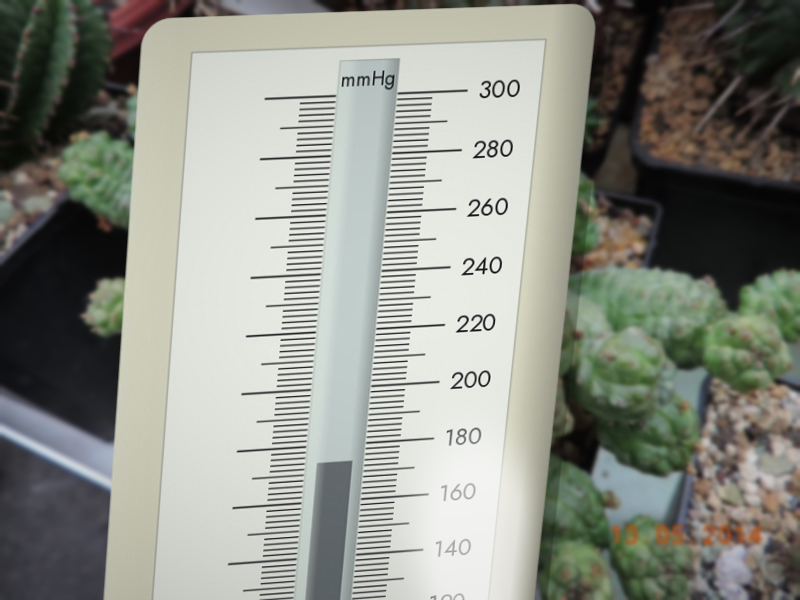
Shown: **174** mmHg
